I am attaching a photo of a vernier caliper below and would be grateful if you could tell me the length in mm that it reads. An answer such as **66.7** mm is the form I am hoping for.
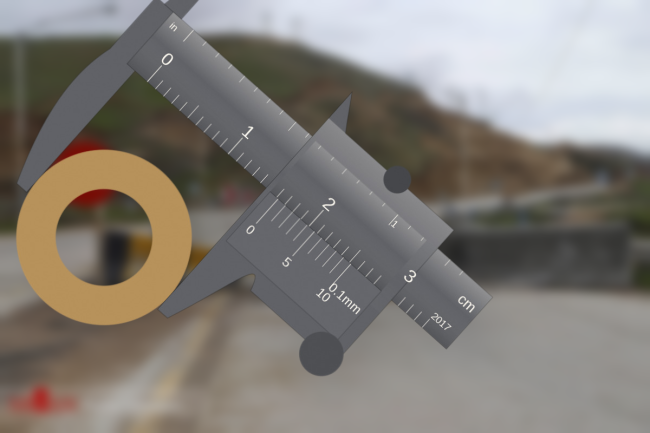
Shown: **16.2** mm
